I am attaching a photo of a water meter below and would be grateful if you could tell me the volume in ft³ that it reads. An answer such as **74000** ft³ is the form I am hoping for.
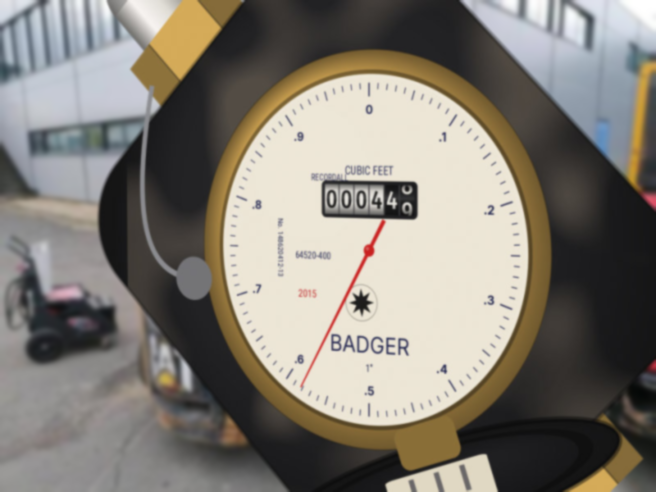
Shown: **448.58** ft³
